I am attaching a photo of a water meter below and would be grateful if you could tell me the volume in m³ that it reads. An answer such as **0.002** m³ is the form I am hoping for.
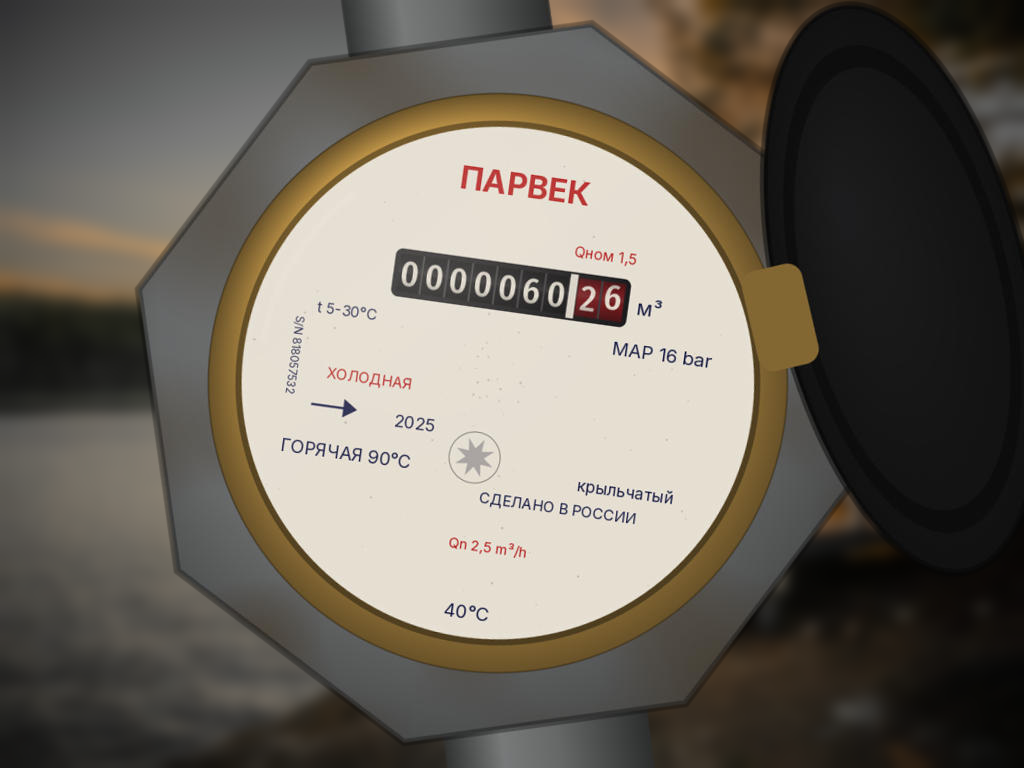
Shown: **60.26** m³
